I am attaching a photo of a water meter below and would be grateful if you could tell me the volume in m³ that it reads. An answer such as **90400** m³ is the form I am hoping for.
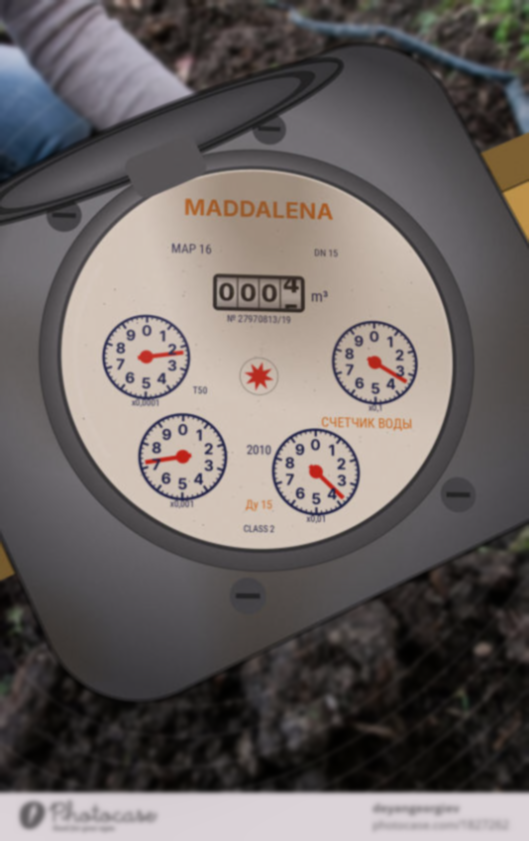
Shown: **4.3372** m³
